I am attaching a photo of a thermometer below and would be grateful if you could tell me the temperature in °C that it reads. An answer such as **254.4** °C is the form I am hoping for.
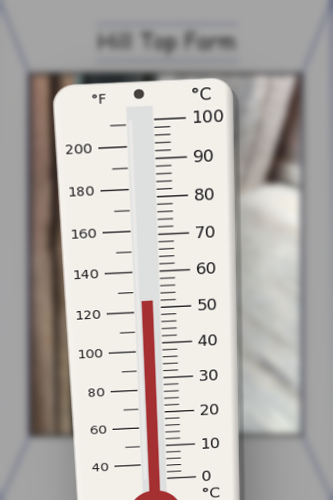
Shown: **52** °C
